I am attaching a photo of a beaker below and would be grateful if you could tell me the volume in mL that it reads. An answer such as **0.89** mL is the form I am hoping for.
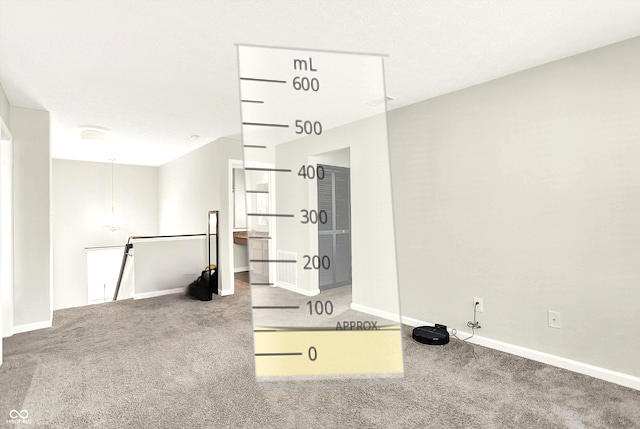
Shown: **50** mL
